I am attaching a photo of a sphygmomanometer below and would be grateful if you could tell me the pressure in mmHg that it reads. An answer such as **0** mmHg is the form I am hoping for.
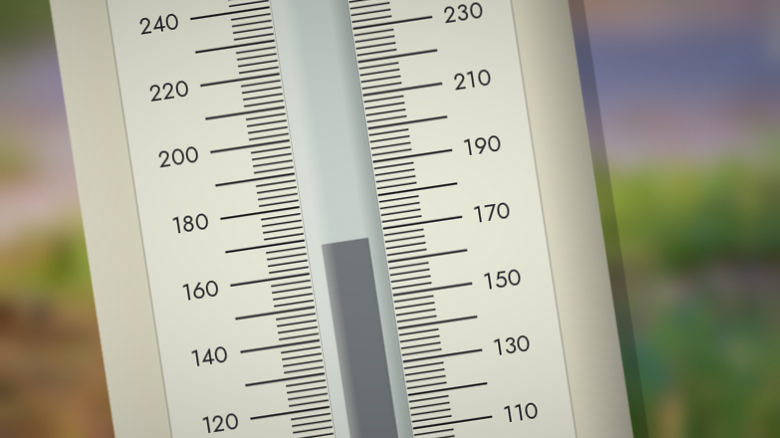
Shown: **168** mmHg
